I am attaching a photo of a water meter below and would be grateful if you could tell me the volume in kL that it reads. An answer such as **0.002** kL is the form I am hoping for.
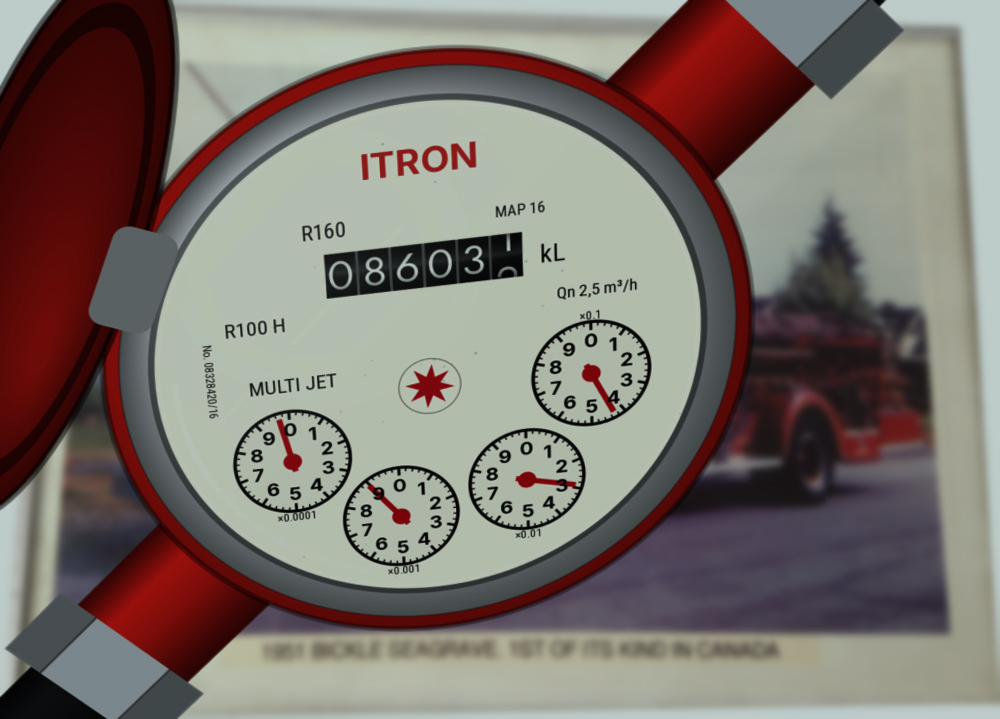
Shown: **86031.4289** kL
